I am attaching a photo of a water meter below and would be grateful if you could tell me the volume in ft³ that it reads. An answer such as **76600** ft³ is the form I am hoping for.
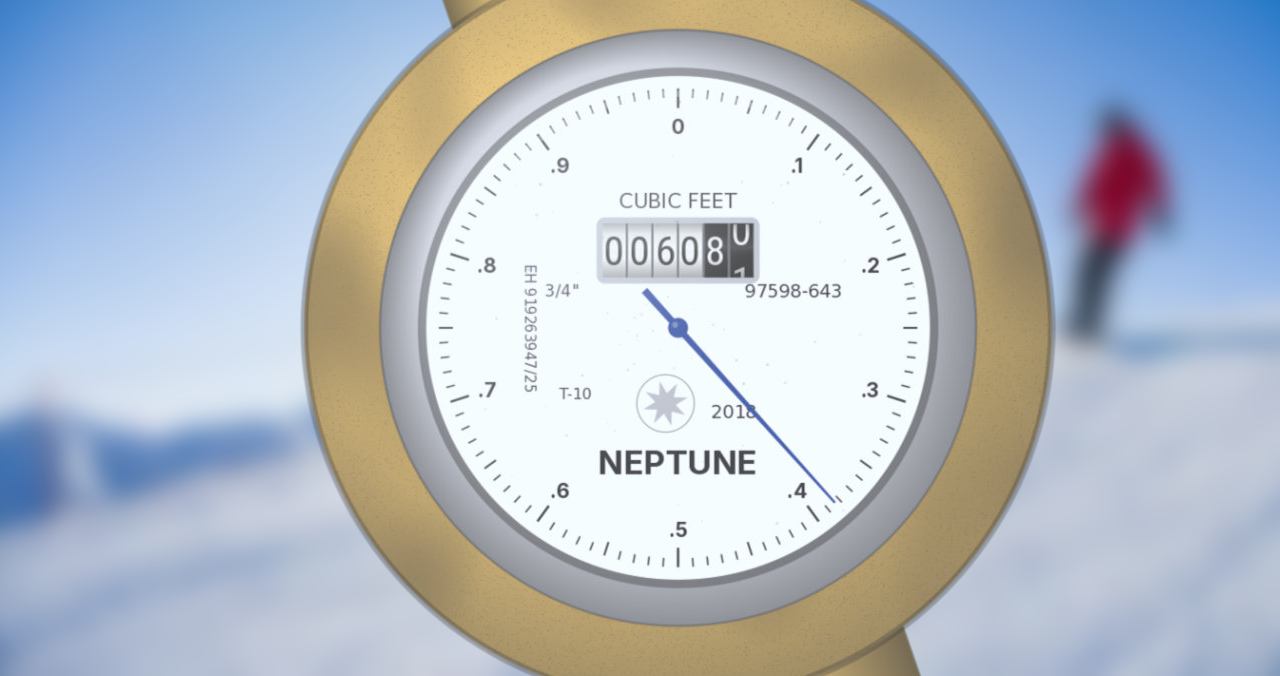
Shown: **6080.38** ft³
